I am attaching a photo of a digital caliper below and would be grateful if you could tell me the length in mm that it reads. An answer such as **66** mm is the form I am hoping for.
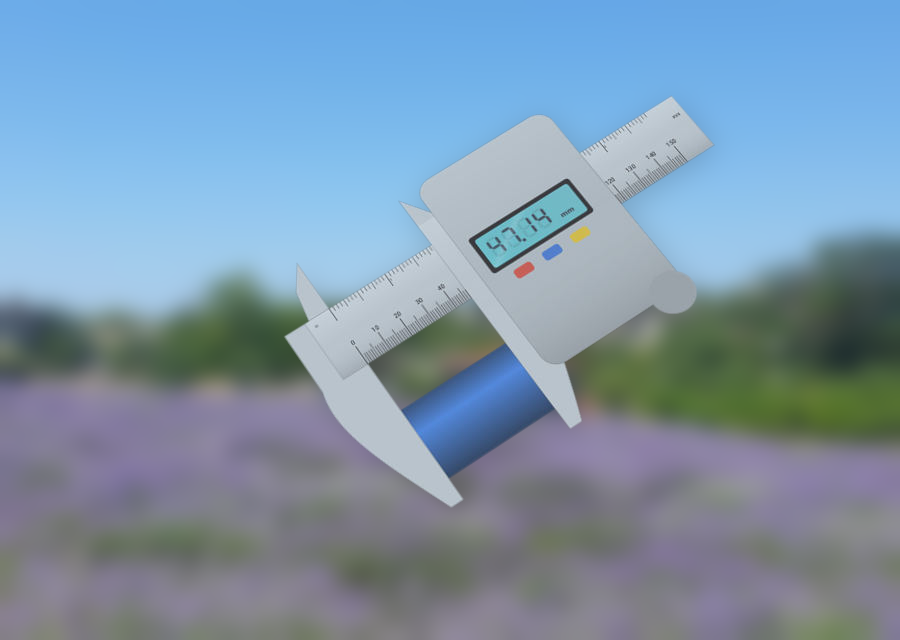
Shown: **47.14** mm
